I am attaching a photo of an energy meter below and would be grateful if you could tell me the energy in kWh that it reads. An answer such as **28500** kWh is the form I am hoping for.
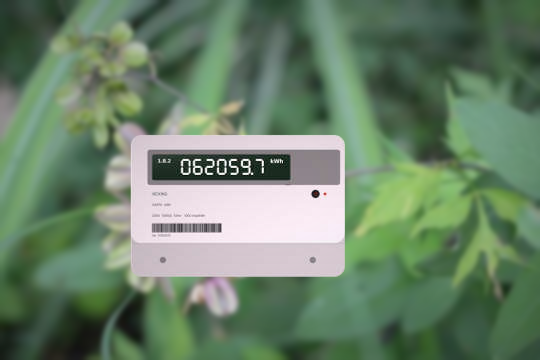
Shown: **62059.7** kWh
